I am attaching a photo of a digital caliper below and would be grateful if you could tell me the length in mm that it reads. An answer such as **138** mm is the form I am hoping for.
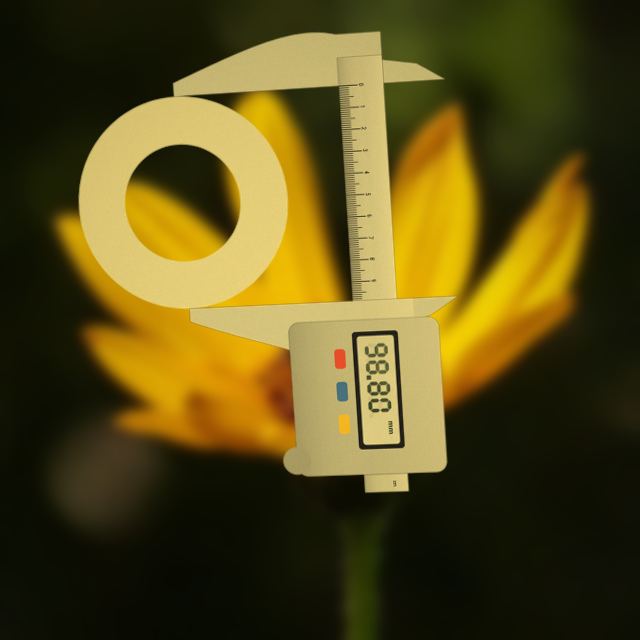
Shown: **98.80** mm
